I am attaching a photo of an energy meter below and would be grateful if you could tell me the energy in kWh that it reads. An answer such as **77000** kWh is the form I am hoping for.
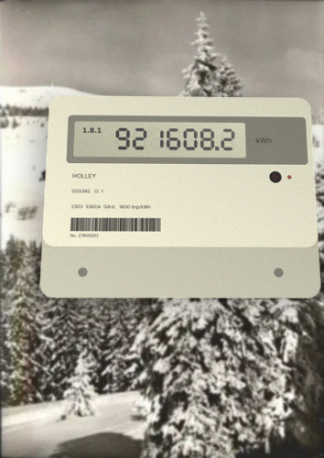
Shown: **921608.2** kWh
